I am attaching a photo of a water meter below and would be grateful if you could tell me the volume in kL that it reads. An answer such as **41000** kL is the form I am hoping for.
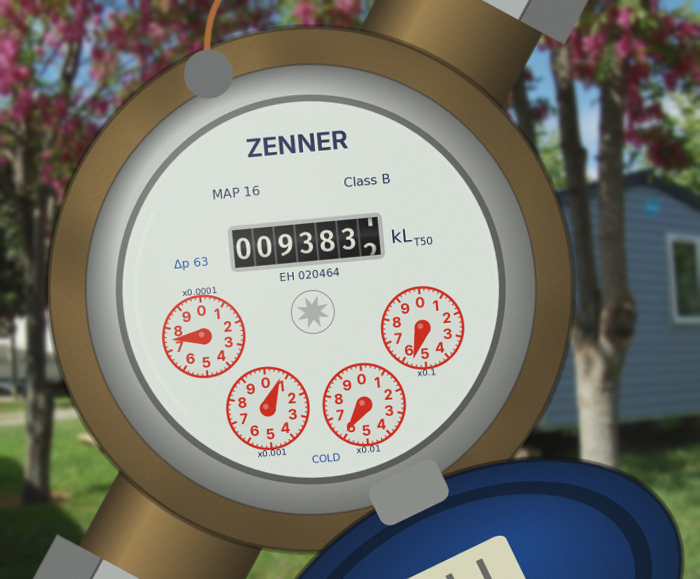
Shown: **93831.5607** kL
